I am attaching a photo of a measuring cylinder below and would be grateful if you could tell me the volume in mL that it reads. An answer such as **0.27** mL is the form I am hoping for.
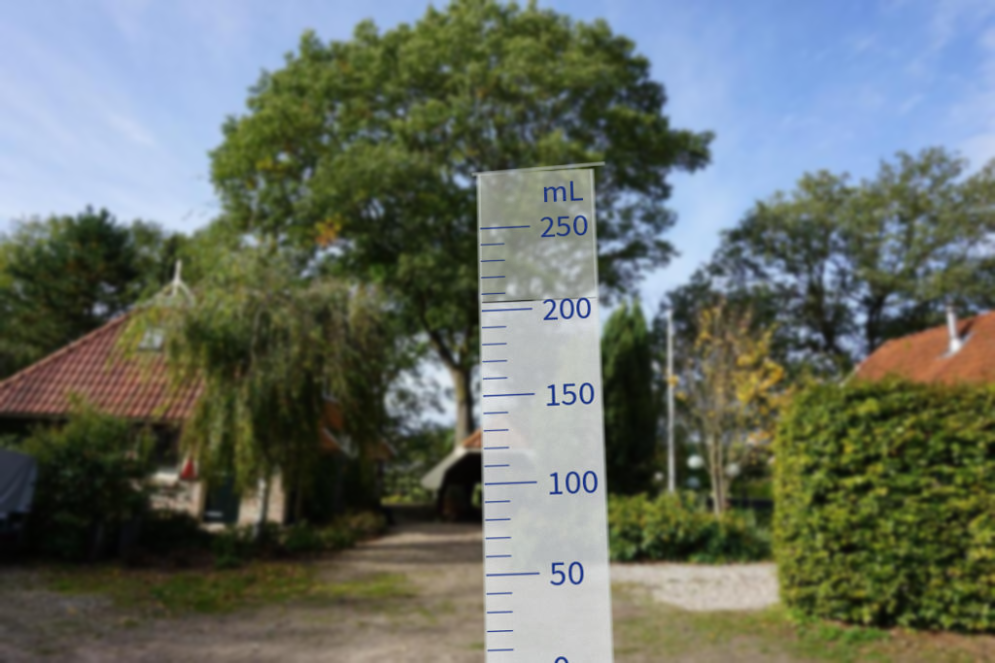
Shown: **205** mL
